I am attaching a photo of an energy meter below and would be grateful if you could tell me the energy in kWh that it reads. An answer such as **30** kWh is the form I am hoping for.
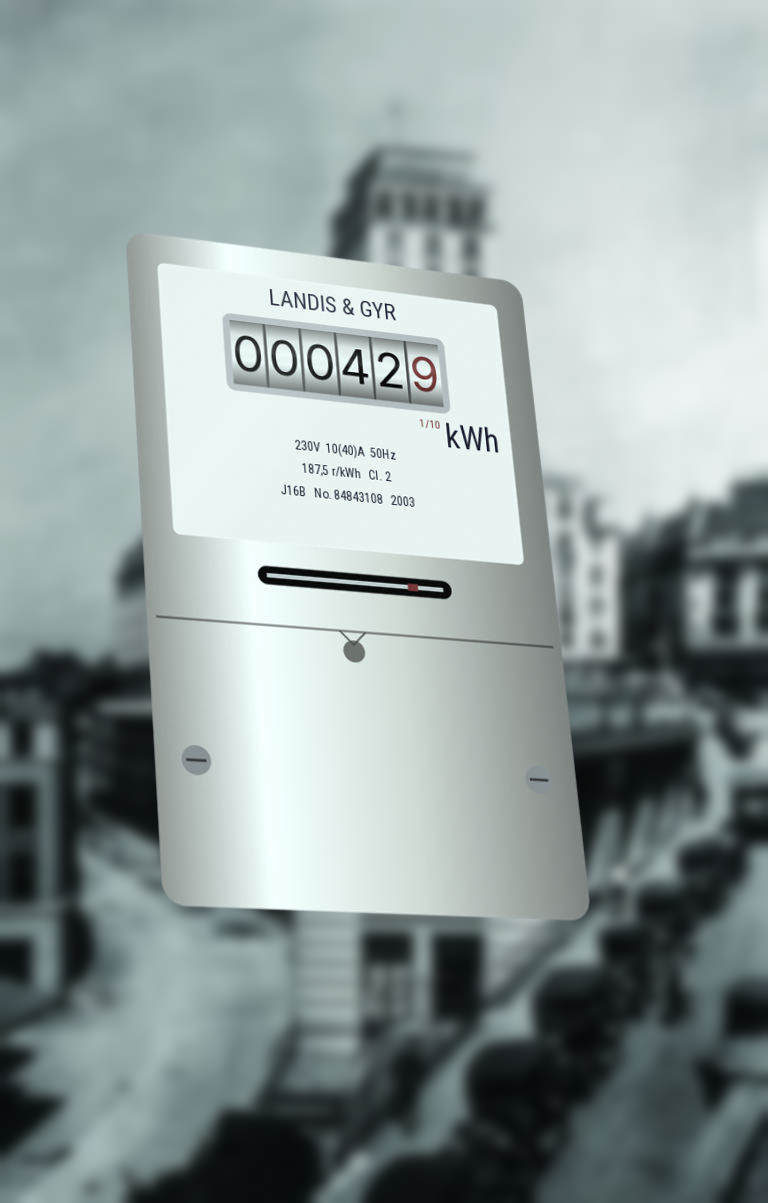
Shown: **42.9** kWh
